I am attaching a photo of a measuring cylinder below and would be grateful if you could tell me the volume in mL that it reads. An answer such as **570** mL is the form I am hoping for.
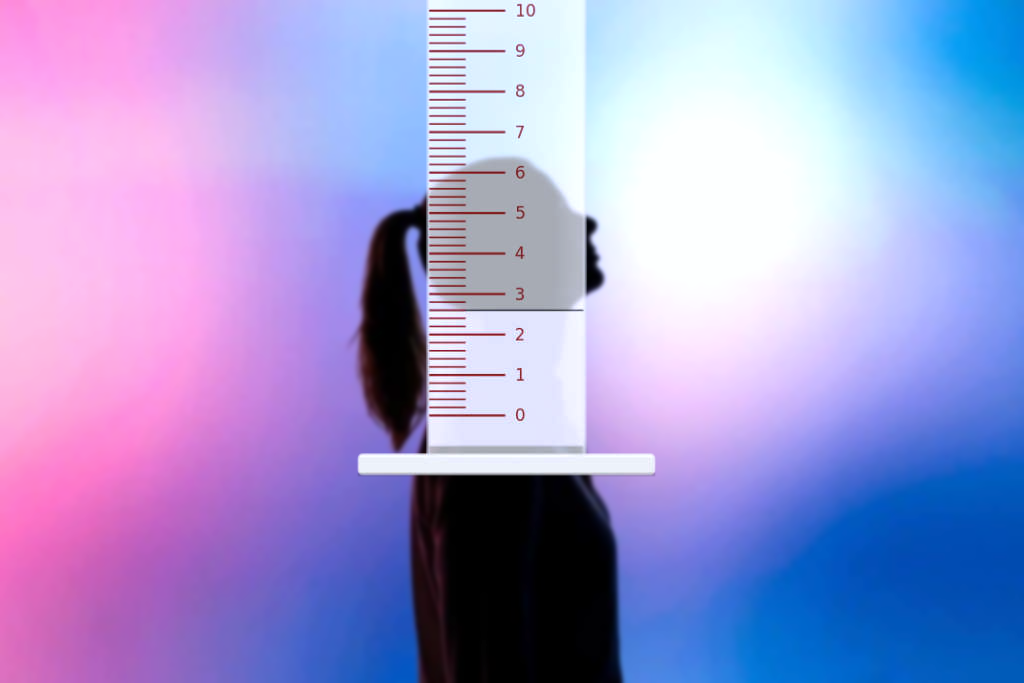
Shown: **2.6** mL
